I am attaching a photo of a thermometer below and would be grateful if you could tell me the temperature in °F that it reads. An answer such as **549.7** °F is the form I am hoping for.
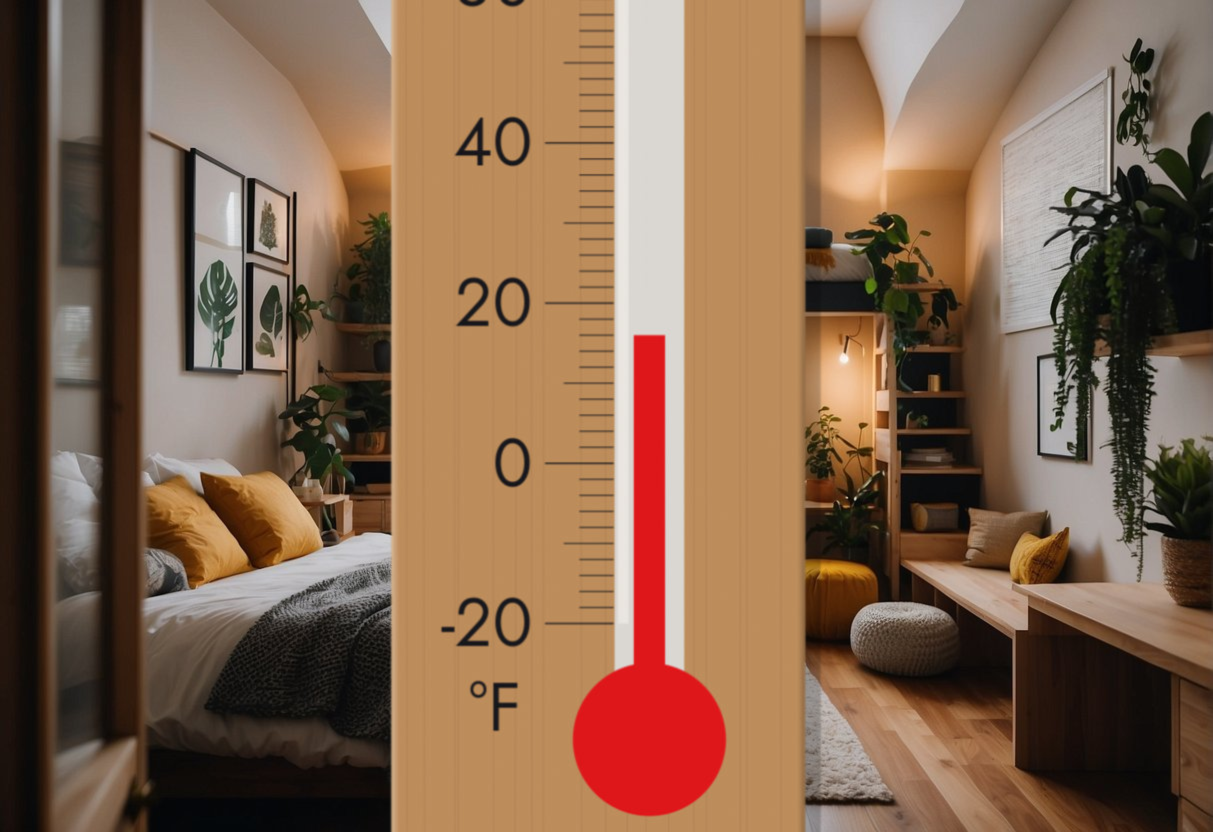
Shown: **16** °F
